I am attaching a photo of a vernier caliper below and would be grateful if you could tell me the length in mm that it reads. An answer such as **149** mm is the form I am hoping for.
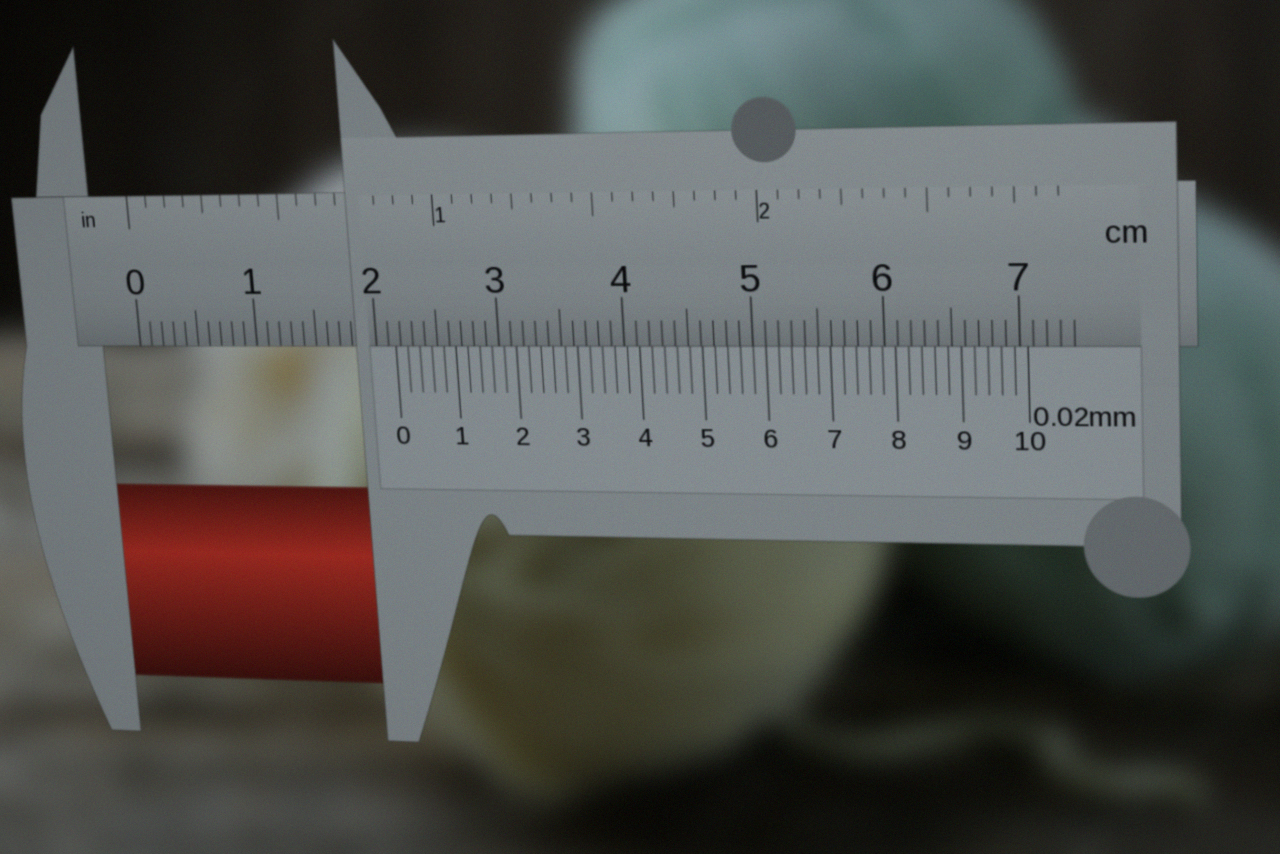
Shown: **21.6** mm
